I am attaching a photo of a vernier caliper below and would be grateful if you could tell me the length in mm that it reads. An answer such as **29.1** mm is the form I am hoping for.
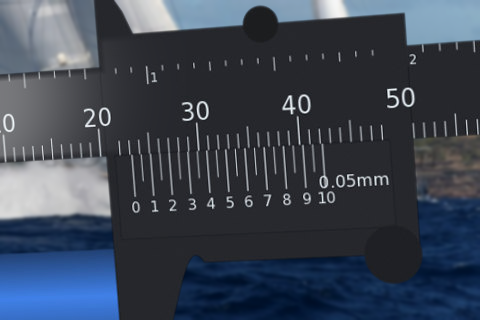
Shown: **23.2** mm
